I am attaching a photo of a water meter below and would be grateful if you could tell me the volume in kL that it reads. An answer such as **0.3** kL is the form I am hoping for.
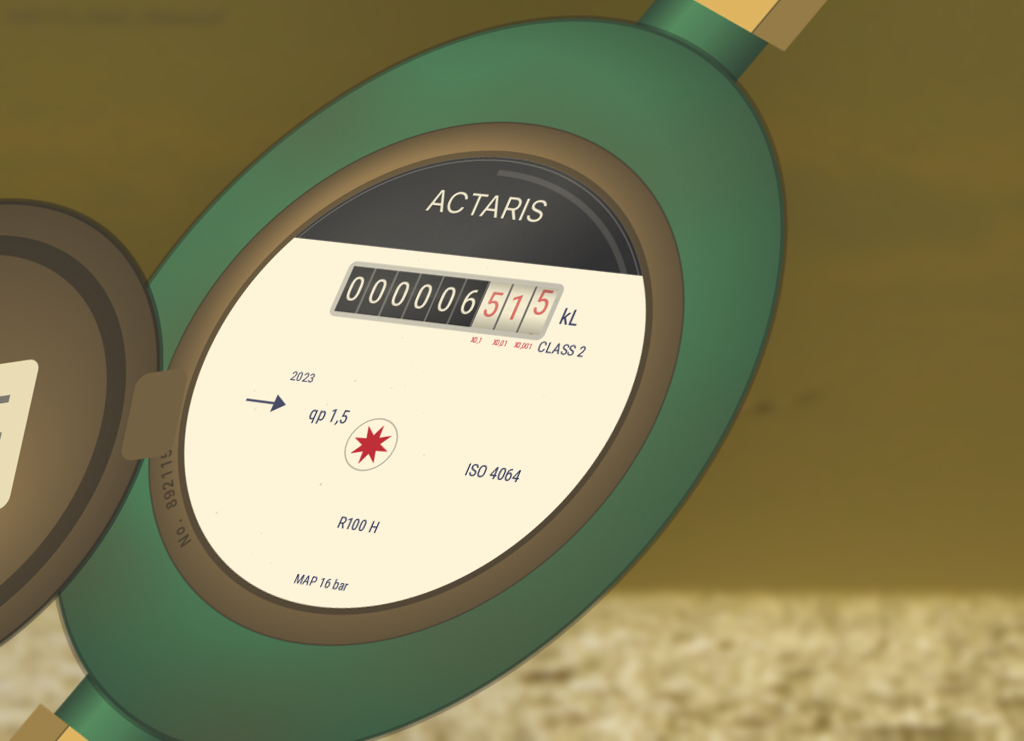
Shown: **6.515** kL
